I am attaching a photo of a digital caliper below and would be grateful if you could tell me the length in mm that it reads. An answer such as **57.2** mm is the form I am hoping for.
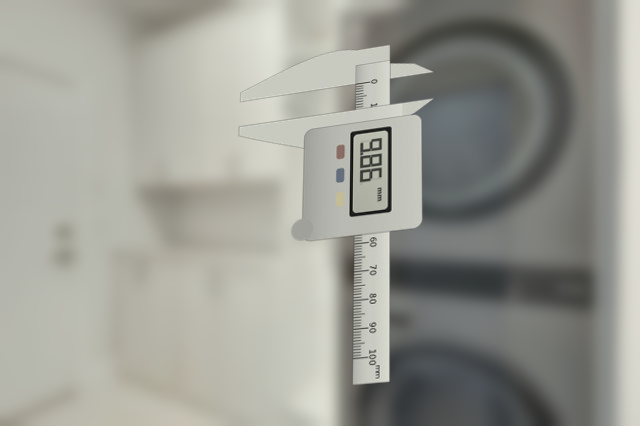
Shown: **9.86** mm
